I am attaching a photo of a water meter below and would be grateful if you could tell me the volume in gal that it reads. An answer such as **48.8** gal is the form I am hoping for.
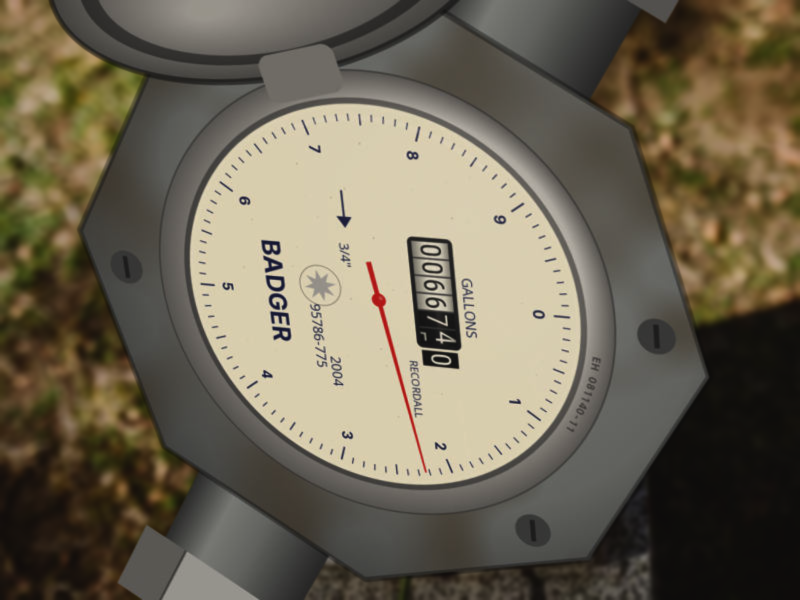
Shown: **66742.2** gal
